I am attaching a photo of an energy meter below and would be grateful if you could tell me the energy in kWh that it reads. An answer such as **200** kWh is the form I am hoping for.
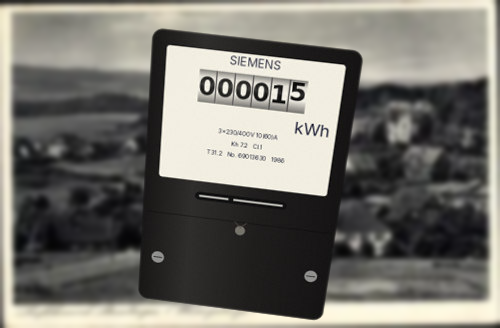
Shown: **15** kWh
